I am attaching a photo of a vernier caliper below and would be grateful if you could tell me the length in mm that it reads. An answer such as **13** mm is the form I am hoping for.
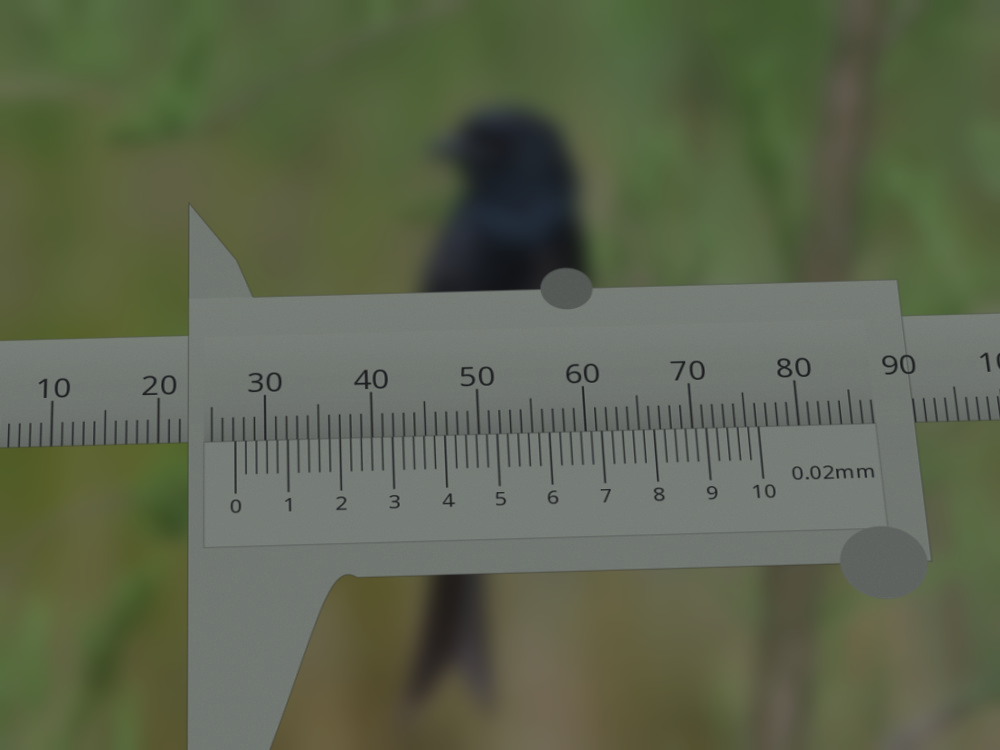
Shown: **27.2** mm
